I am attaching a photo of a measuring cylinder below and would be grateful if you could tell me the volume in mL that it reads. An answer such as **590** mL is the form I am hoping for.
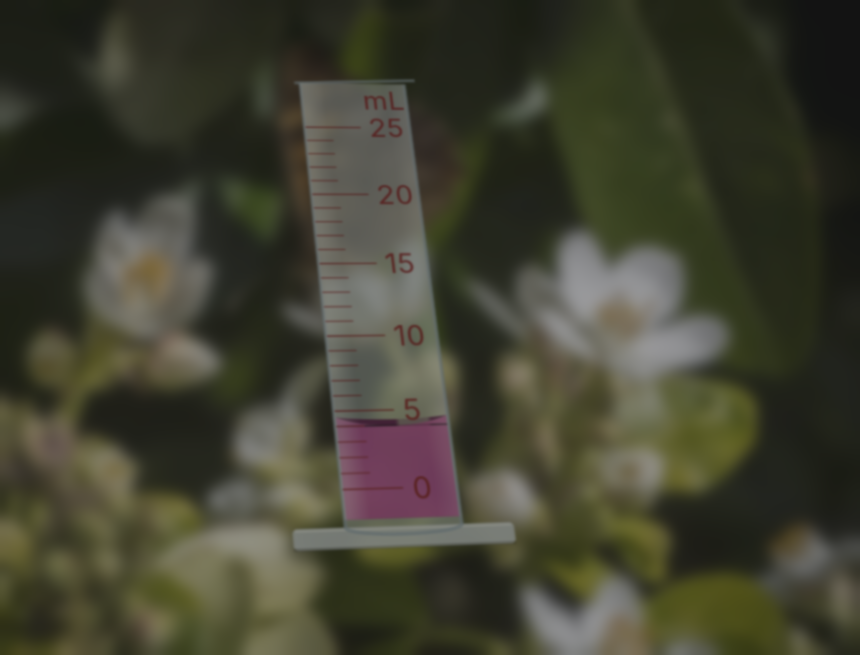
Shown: **4** mL
